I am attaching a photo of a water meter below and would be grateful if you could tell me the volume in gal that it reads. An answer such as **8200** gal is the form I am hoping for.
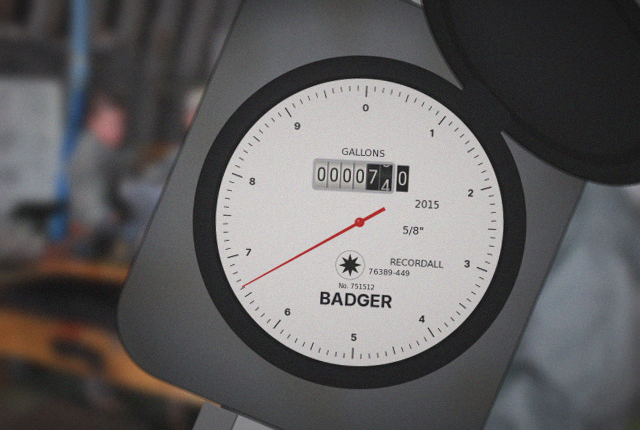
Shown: **736.6** gal
